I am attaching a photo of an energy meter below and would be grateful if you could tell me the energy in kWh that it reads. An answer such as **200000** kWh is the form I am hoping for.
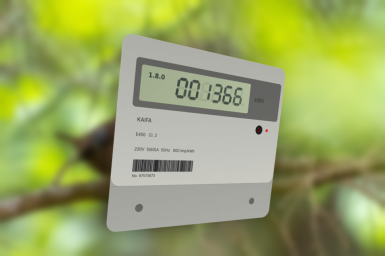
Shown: **1366** kWh
